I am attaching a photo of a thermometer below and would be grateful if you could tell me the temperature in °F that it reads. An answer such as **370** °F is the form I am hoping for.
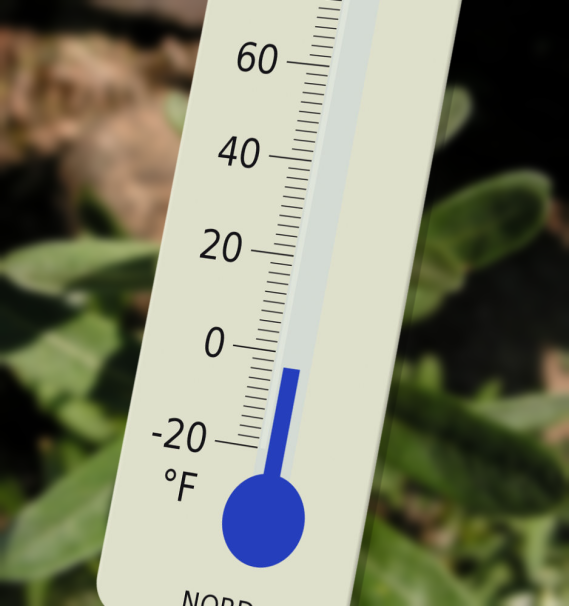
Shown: **-3** °F
